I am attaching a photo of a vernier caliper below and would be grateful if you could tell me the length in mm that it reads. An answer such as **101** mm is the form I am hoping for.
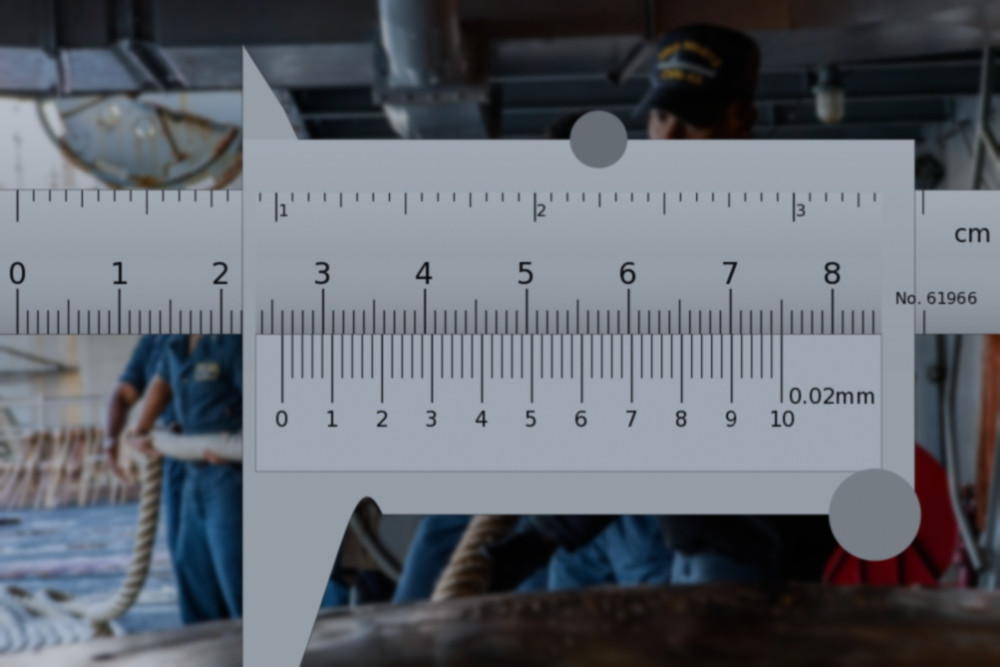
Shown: **26.0** mm
